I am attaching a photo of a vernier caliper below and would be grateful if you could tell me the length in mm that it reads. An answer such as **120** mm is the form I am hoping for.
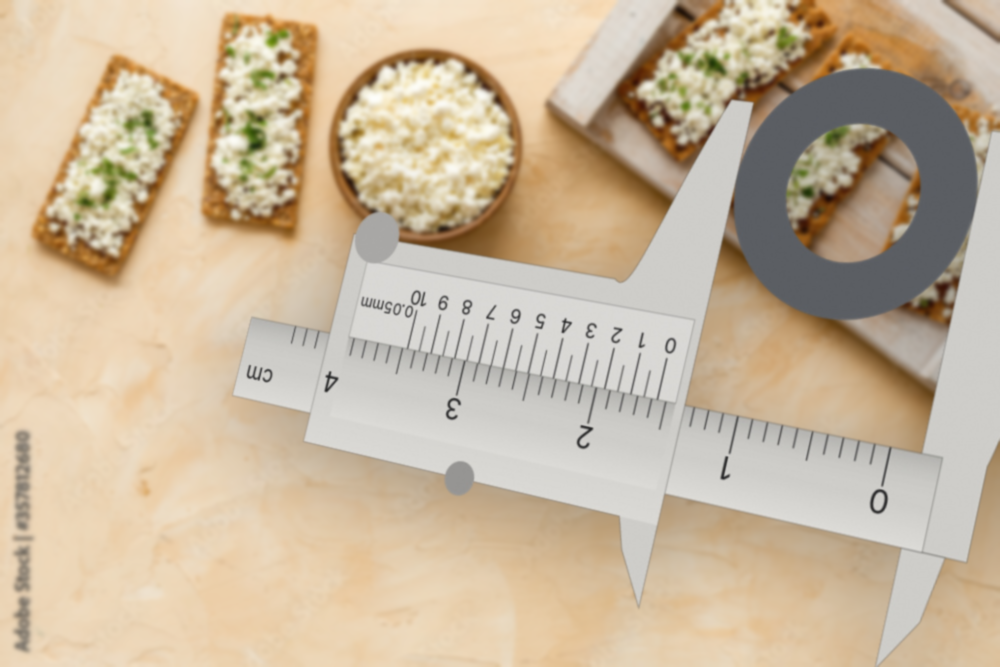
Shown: **15.6** mm
